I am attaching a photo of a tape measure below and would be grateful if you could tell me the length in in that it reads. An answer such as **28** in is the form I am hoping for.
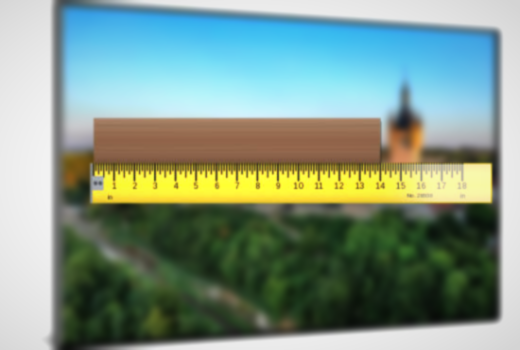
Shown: **14** in
